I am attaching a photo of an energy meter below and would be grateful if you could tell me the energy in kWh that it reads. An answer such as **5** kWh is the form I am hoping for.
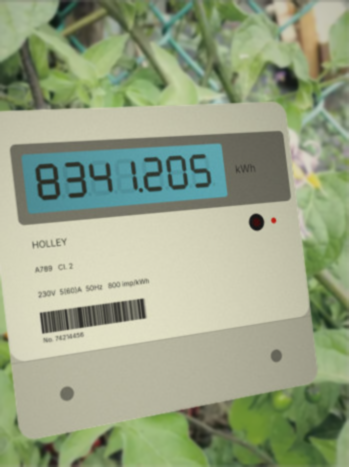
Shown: **8341.205** kWh
